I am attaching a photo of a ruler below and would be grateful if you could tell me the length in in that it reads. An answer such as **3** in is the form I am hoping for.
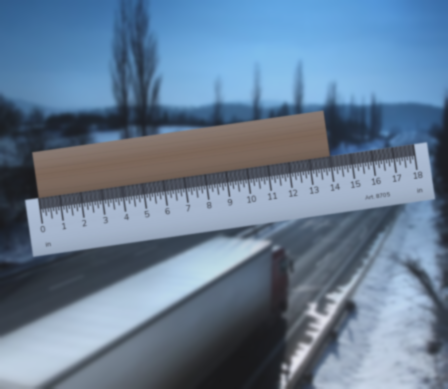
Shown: **14** in
